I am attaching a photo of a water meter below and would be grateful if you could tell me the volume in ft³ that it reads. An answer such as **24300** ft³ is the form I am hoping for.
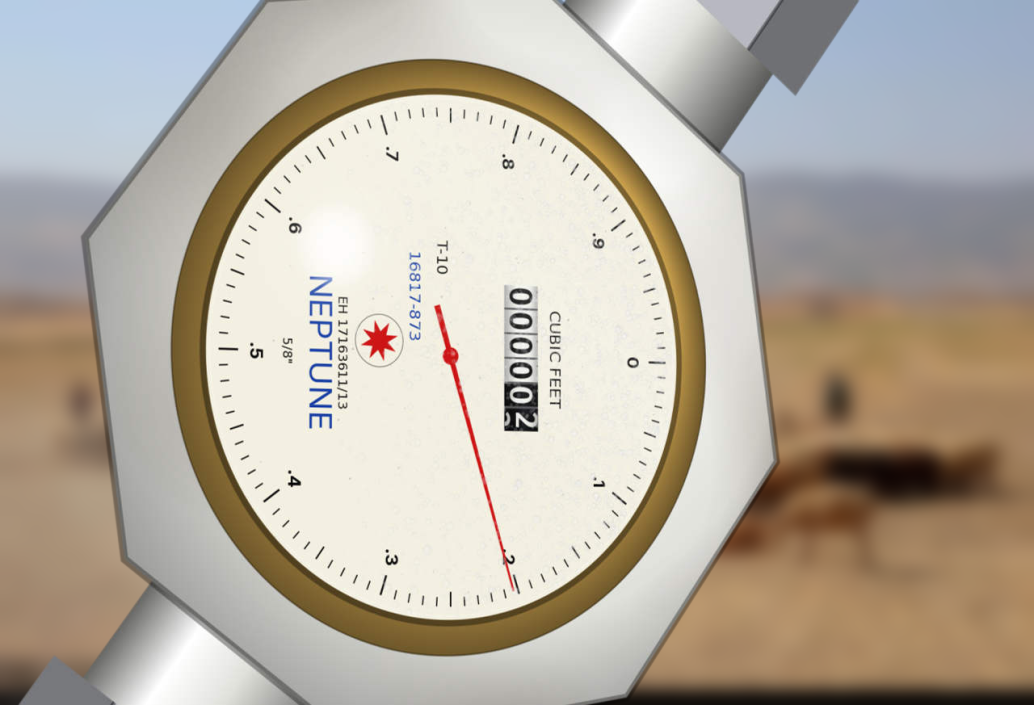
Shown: **2.20** ft³
